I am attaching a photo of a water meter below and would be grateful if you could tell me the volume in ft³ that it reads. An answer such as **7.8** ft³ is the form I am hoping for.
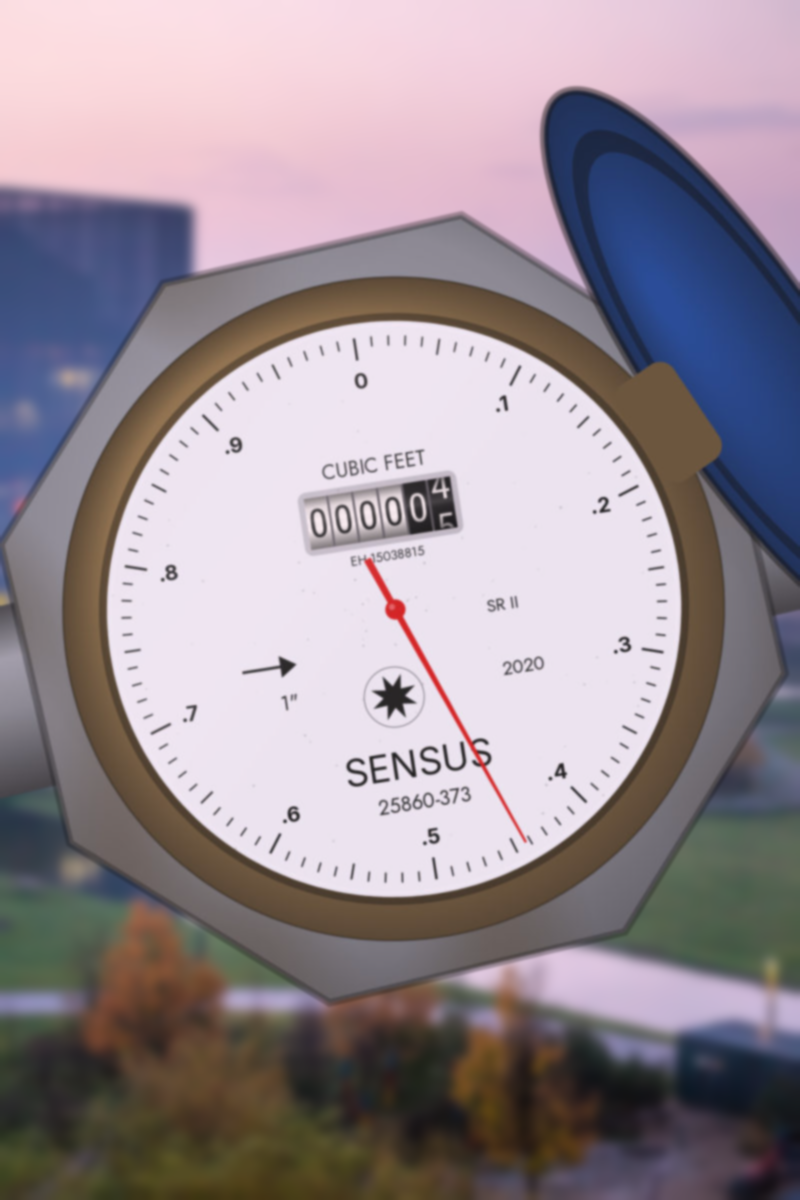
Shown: **4.44** ft³
